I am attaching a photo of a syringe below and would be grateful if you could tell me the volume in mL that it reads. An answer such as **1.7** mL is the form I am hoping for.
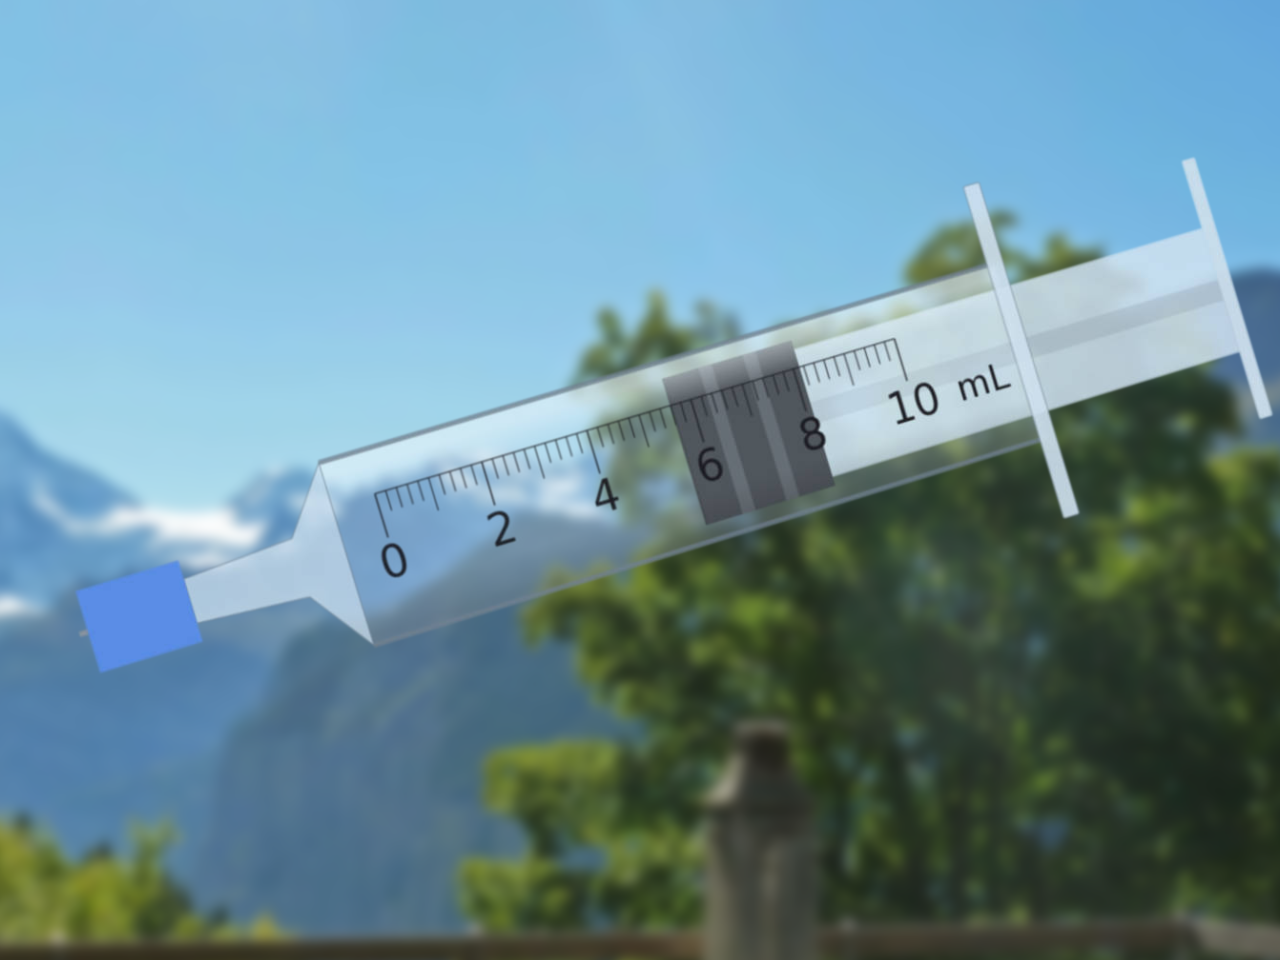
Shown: **5.6** mL
